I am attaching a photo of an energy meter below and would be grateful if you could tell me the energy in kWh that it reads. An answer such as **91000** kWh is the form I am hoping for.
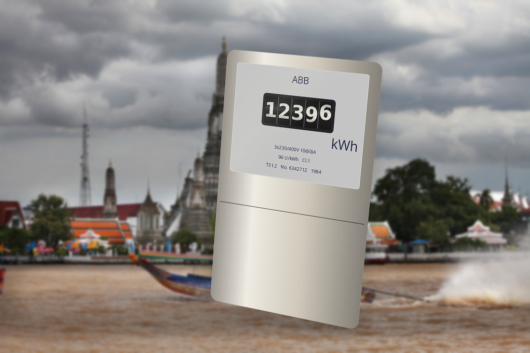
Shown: **12396** kWh
